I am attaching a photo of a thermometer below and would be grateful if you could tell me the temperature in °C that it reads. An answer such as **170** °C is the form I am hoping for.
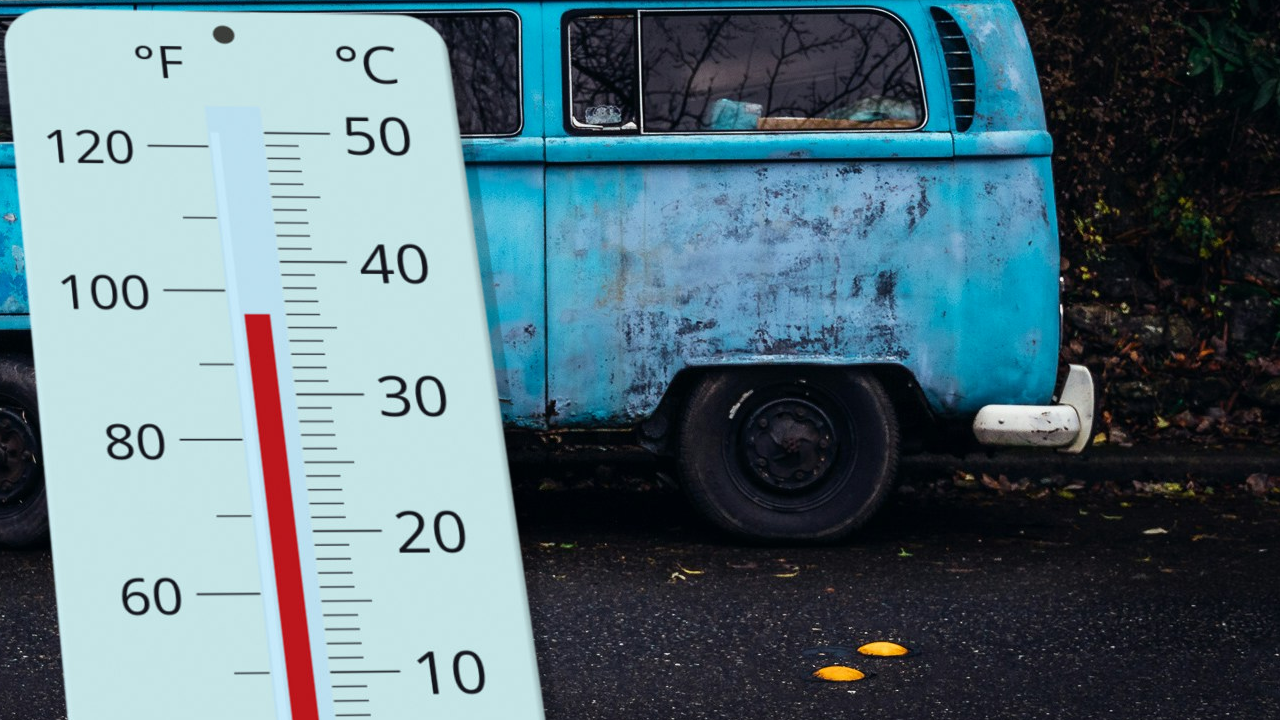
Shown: **36** °C
